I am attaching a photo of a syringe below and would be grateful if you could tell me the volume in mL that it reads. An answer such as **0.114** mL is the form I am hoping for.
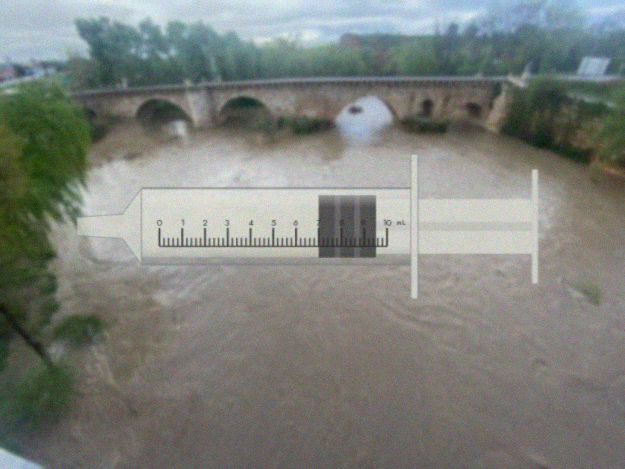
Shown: **7** mL
